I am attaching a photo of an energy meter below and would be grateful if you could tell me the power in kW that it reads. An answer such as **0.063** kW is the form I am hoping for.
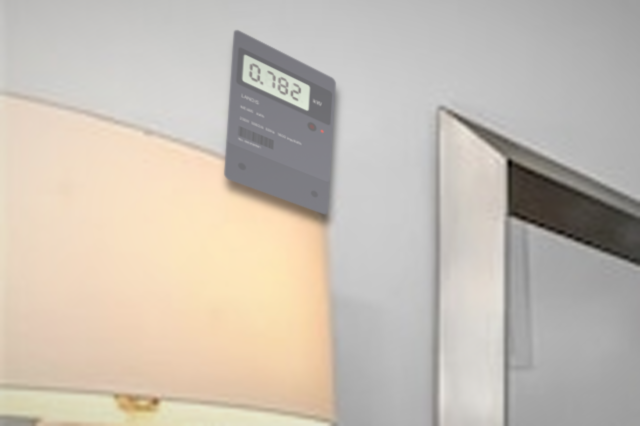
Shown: **0.782** kW
